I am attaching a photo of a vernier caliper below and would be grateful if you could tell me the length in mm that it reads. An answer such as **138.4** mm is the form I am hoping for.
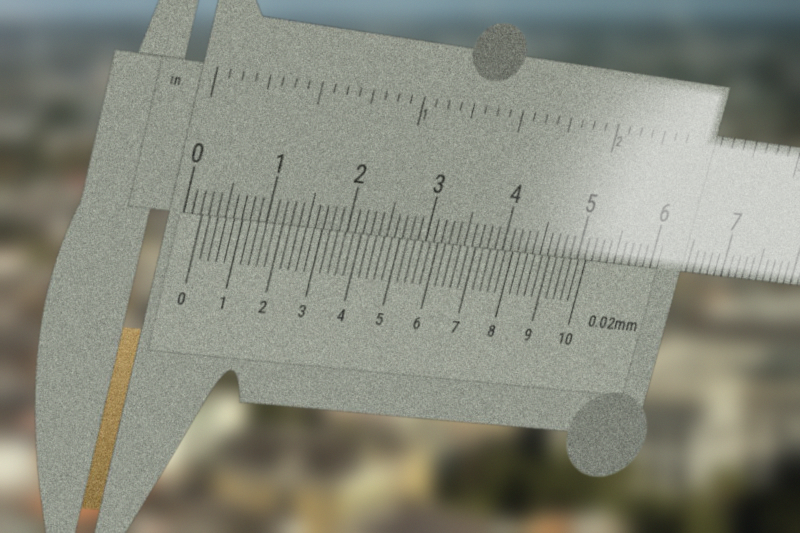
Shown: **2.2** mm
